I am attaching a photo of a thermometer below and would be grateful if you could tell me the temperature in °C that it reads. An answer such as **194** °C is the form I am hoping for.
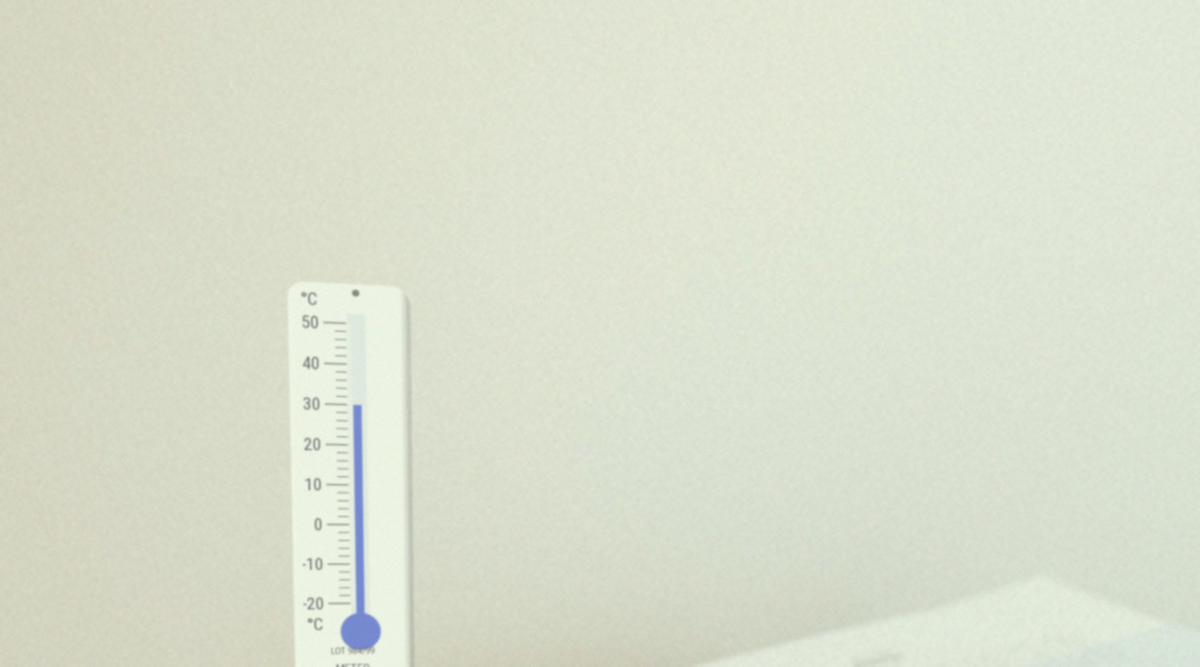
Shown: **30** °C
